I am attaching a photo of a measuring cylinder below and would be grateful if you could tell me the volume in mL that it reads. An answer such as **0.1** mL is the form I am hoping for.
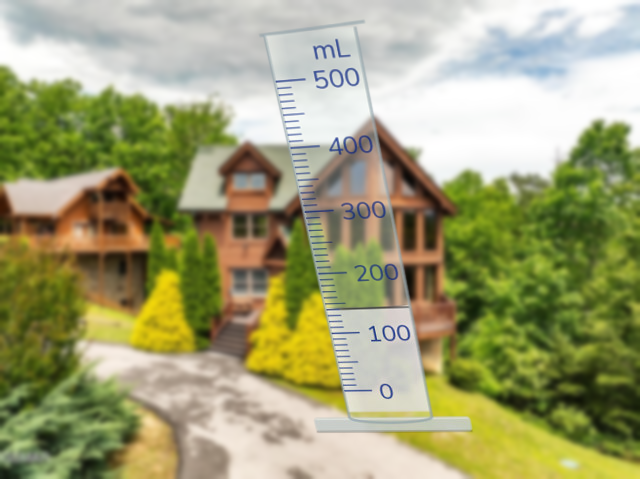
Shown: **140** mL
